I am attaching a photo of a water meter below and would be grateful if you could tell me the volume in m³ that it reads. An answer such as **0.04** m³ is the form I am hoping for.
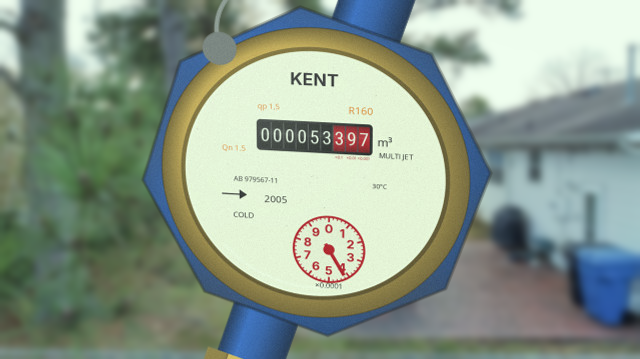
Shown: **53.3974** m³
